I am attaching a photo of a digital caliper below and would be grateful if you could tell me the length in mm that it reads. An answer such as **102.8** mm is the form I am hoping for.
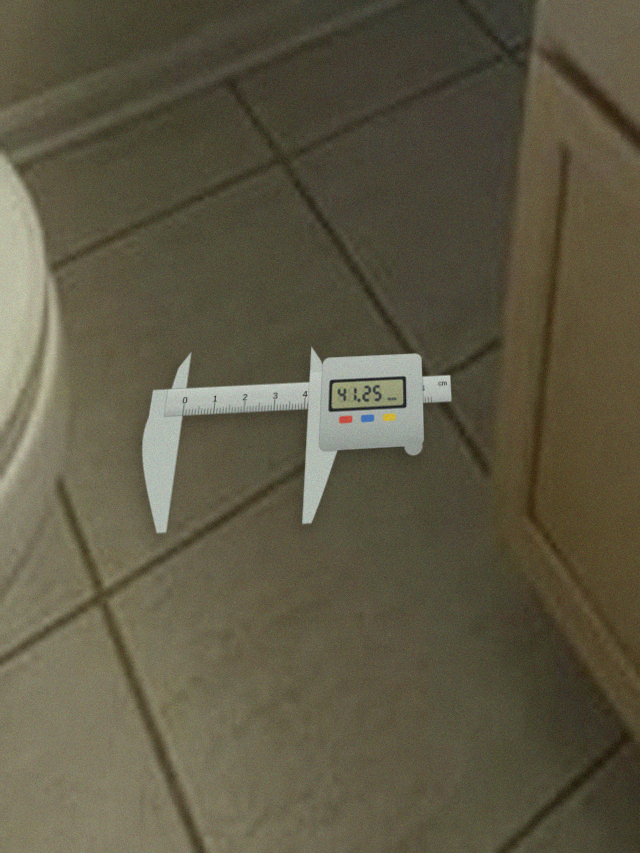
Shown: **41.25** mm
